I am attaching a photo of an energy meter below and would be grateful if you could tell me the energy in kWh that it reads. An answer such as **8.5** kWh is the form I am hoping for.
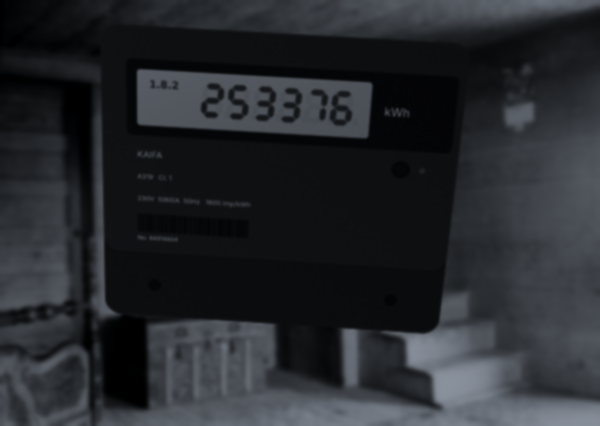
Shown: **253376** kWh
